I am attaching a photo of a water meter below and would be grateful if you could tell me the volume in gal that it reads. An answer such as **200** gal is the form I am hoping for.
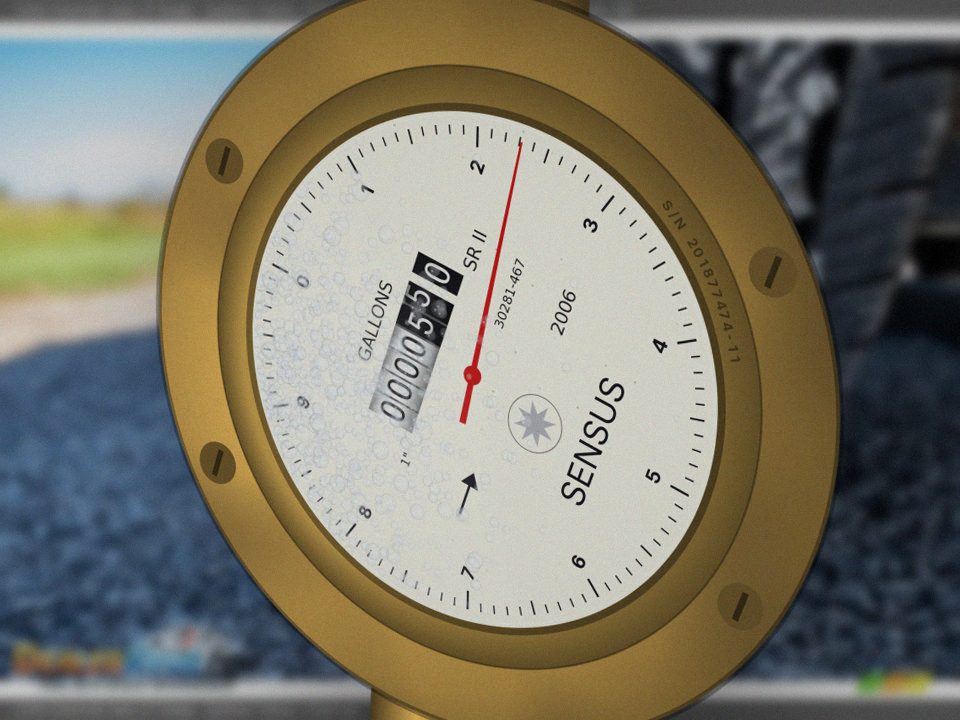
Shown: **552.3** gal
